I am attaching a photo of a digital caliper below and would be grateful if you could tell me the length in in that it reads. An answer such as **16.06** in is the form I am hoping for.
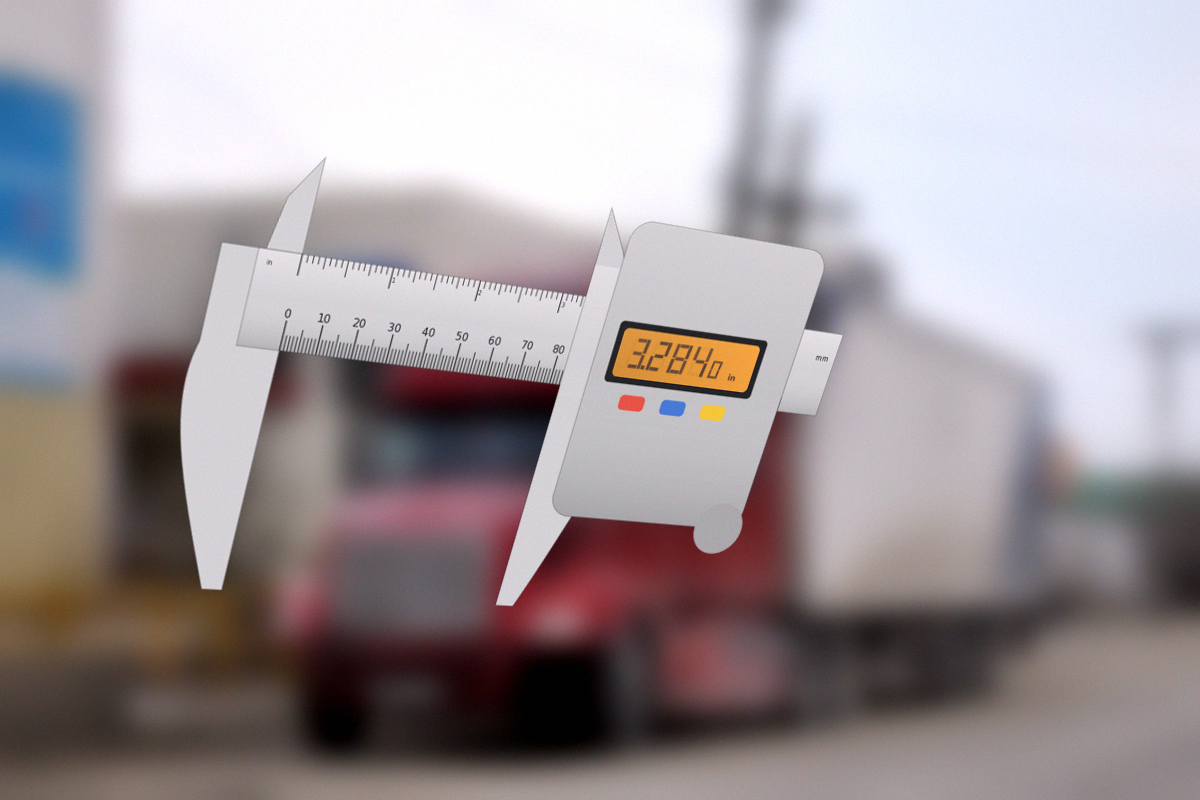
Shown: **3.2840** in
